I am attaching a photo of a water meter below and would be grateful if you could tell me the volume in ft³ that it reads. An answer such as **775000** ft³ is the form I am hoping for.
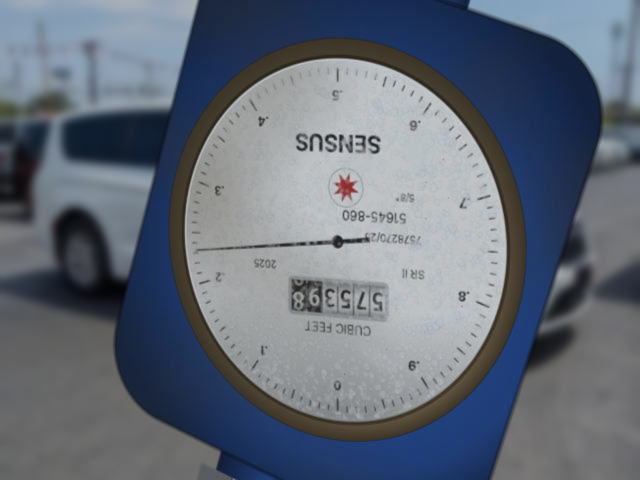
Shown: **575398.23** ft³
